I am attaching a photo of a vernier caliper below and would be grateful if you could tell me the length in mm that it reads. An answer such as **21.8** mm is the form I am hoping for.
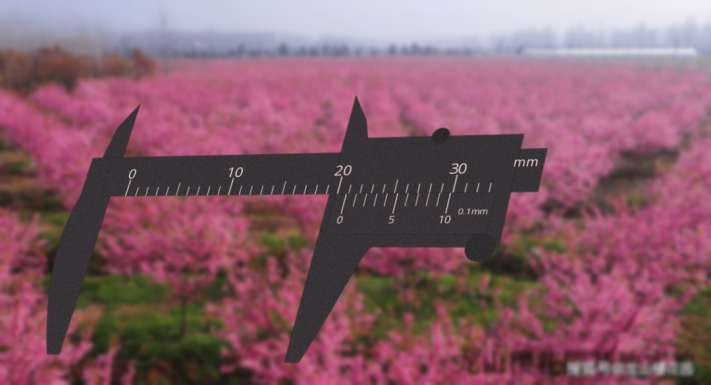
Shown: **20.8** mm
